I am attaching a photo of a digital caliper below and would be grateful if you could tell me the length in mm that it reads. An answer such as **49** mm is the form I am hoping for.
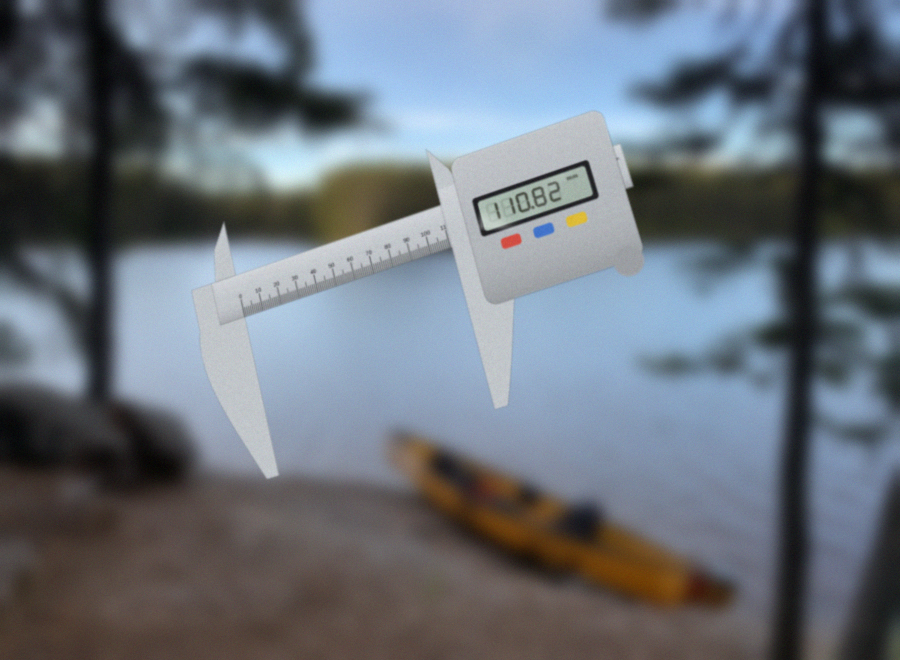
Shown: **110.82** mm
